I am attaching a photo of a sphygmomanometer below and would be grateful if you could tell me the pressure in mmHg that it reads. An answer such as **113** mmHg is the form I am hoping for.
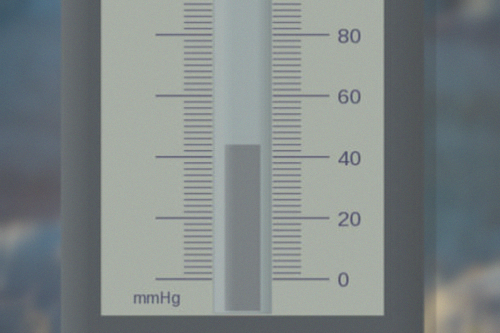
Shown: **44** mmHg
